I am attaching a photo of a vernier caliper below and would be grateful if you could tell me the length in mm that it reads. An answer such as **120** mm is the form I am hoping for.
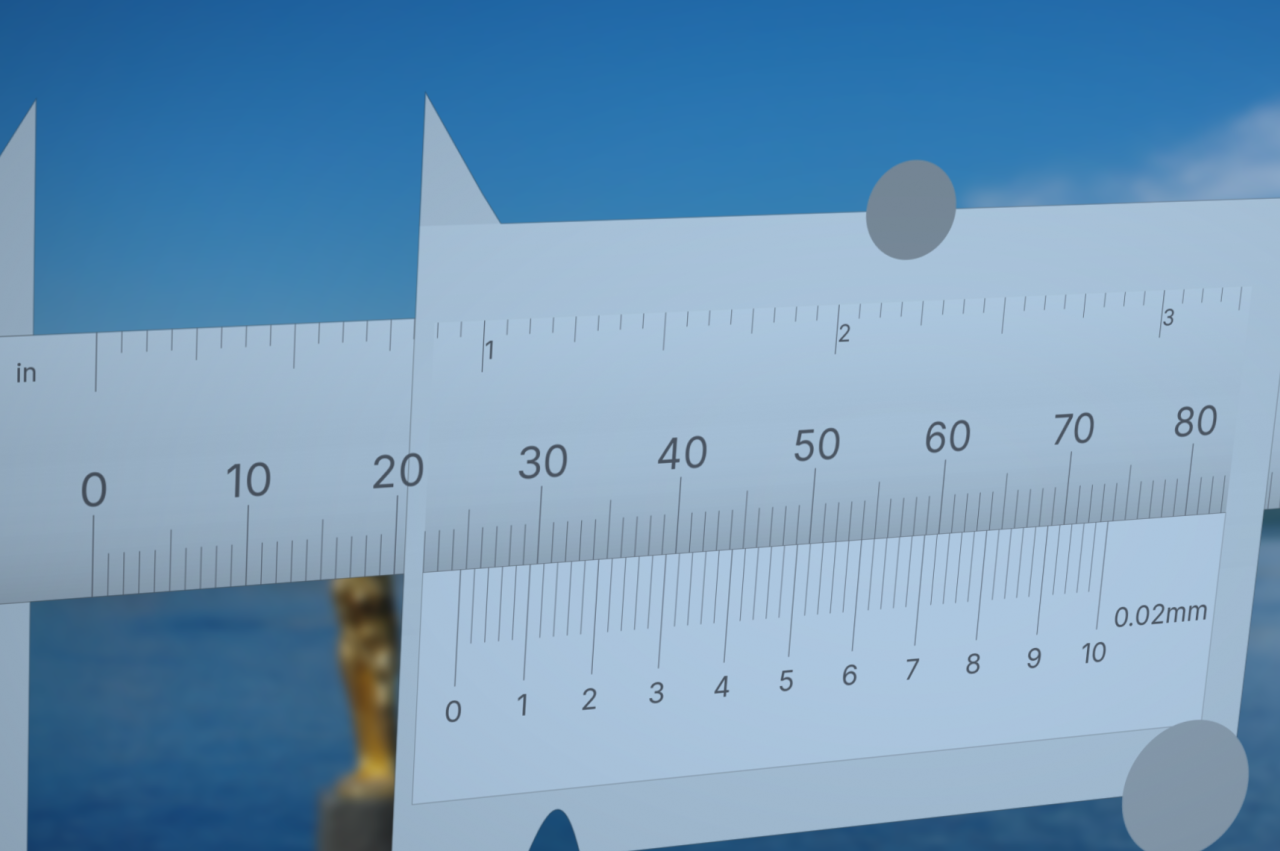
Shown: **24.6** mm
